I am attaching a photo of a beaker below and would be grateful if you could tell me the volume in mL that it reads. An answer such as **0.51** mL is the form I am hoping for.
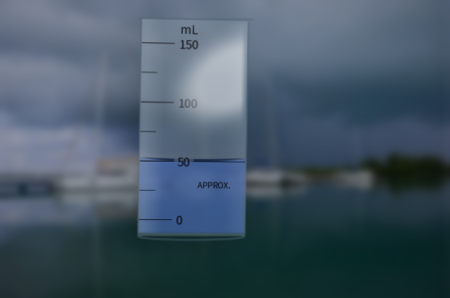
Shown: **50** mL
